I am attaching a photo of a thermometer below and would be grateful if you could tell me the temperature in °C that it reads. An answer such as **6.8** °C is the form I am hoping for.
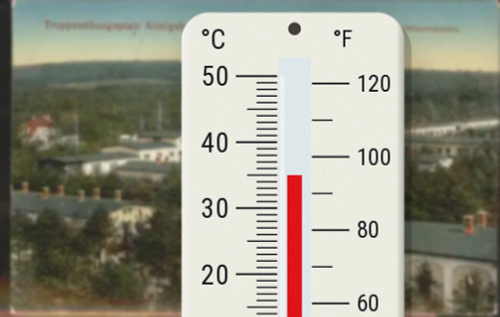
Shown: **35** °C
